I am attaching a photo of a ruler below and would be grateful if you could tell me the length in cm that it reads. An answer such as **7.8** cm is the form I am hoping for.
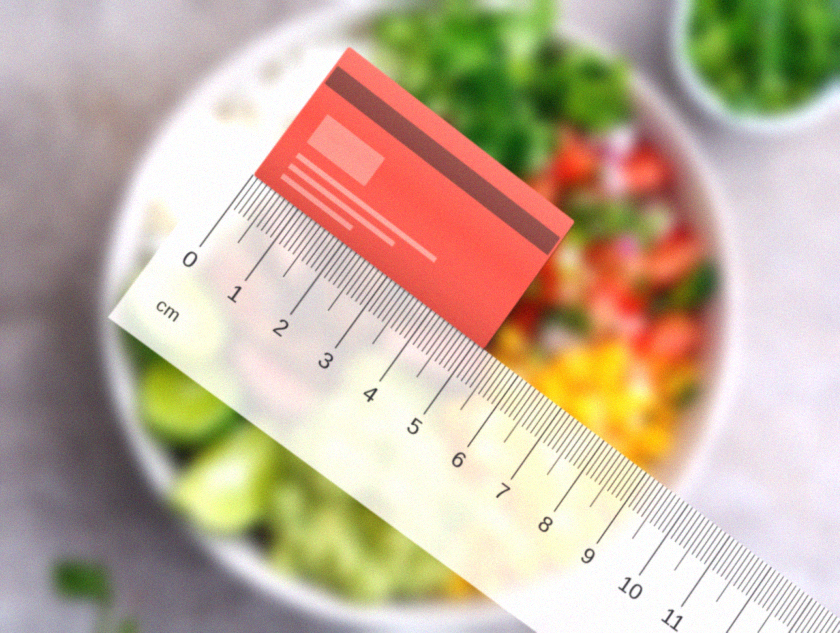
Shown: **5.2** cm
